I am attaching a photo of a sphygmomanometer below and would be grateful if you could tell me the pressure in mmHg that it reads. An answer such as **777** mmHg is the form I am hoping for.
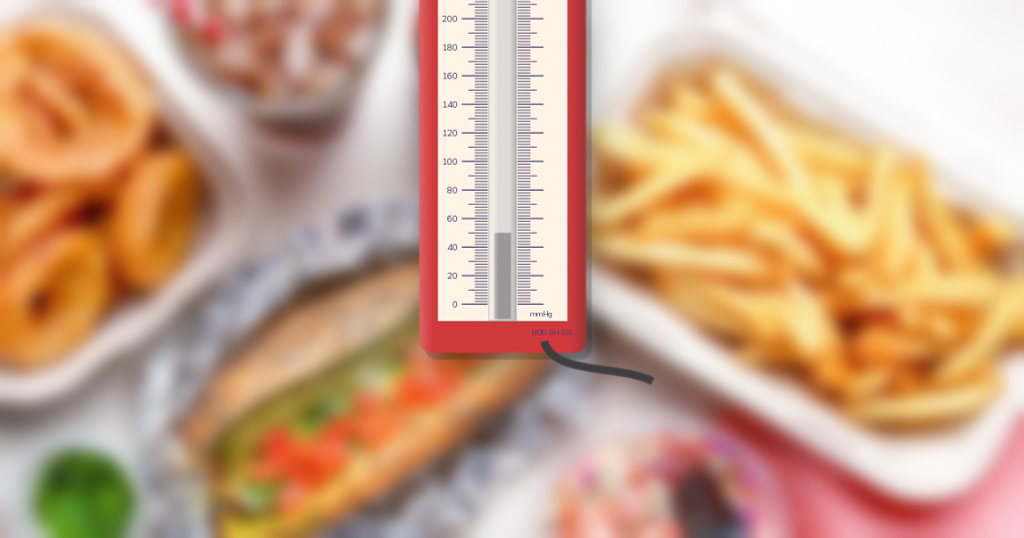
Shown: **50** mmHg
